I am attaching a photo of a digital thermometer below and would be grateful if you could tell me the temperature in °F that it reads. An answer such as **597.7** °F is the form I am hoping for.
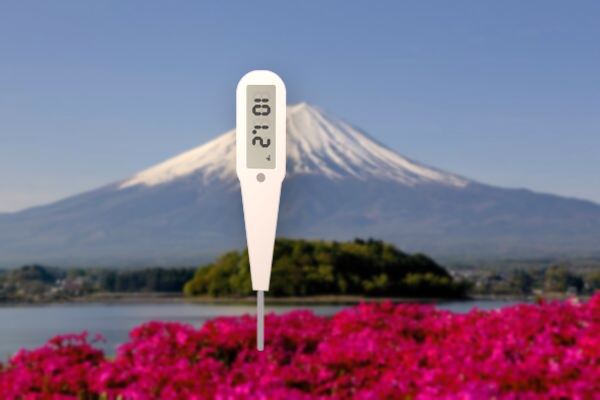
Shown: **101.2** °F
